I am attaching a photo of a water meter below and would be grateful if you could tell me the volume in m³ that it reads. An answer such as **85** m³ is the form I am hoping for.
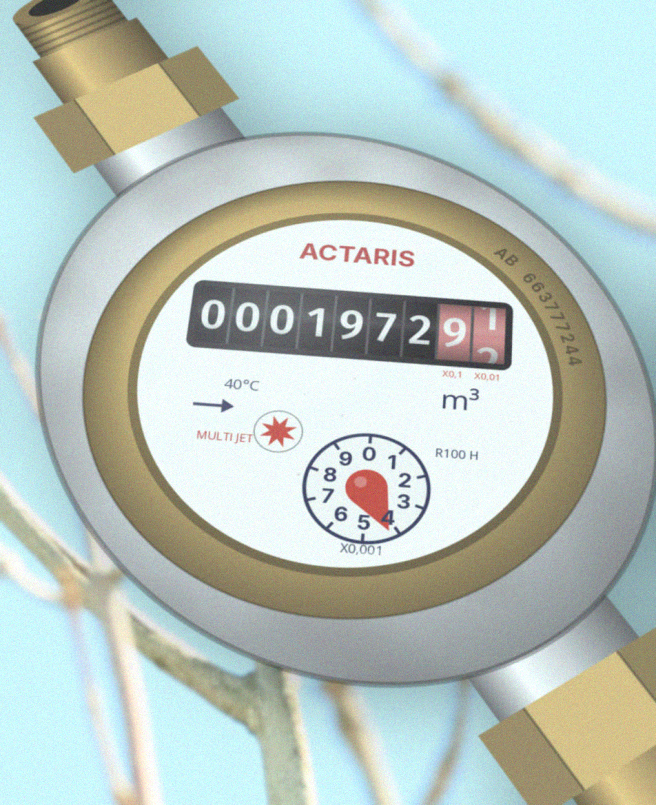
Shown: **1972.914** m³
